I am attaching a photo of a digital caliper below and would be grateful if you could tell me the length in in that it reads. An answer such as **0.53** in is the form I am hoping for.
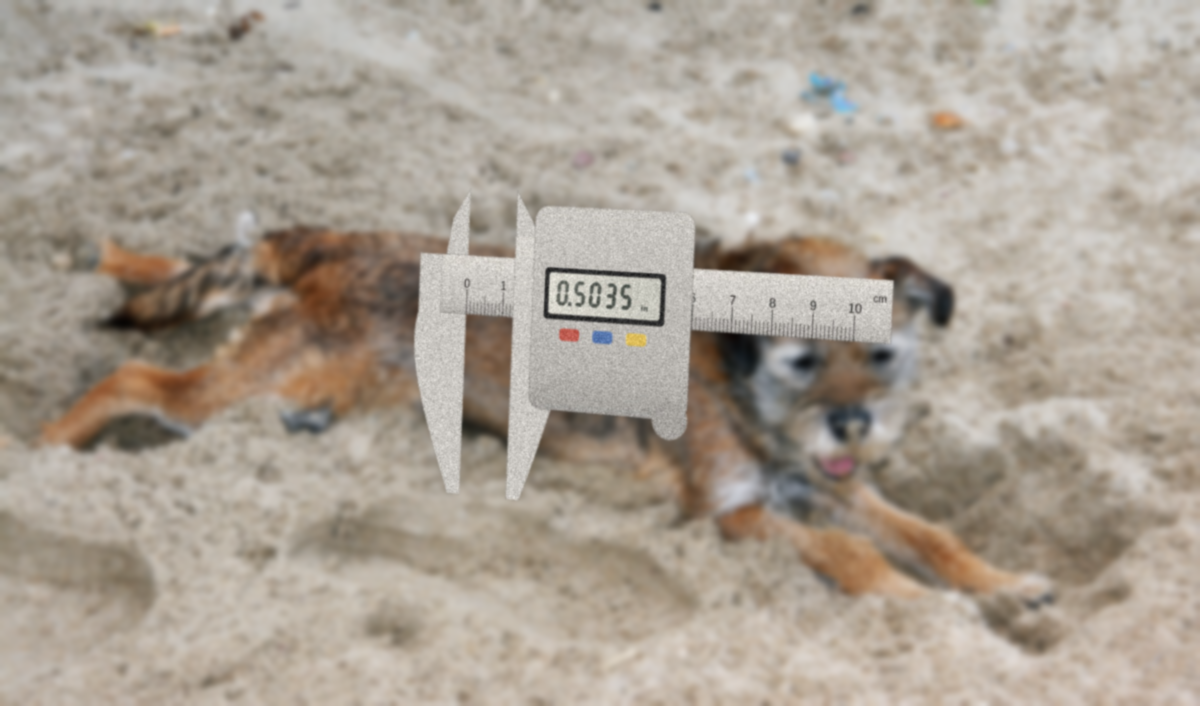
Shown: **0.5035** in
